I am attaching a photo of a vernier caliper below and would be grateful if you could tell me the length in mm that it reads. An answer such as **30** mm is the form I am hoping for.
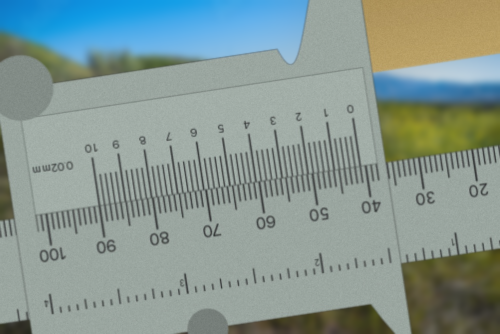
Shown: **41.0** mm
